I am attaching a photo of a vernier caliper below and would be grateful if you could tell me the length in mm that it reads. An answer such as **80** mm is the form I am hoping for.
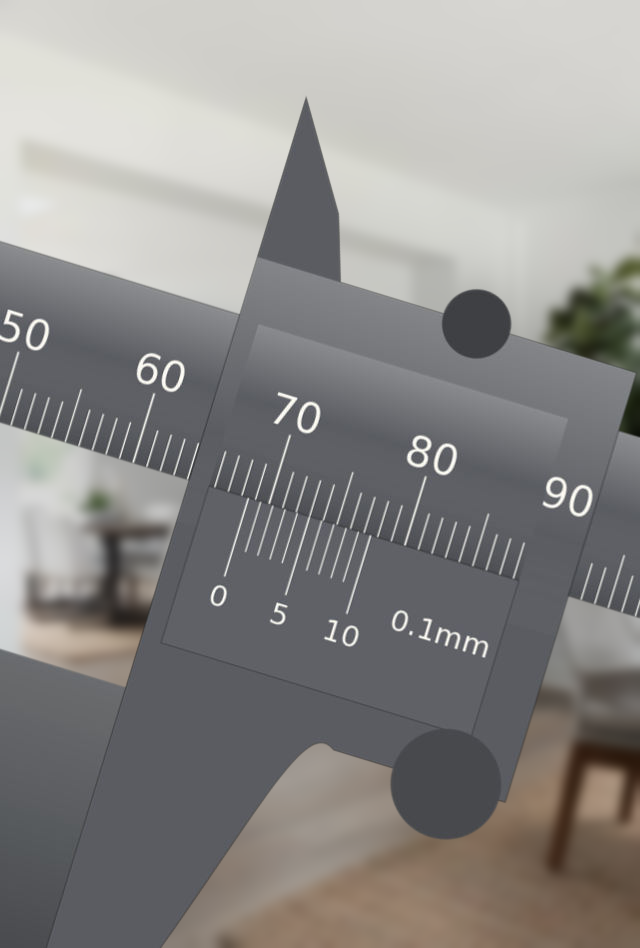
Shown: **68.5** mm
